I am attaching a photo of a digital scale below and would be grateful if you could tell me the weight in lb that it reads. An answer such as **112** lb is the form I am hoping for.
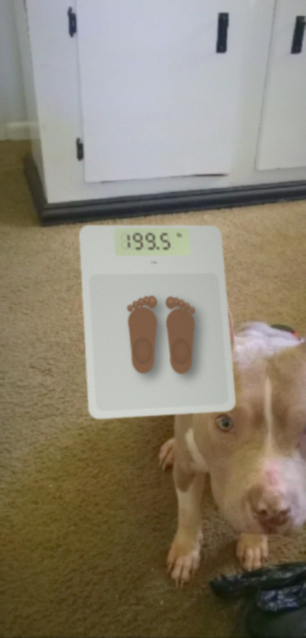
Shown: **199.5** lb
